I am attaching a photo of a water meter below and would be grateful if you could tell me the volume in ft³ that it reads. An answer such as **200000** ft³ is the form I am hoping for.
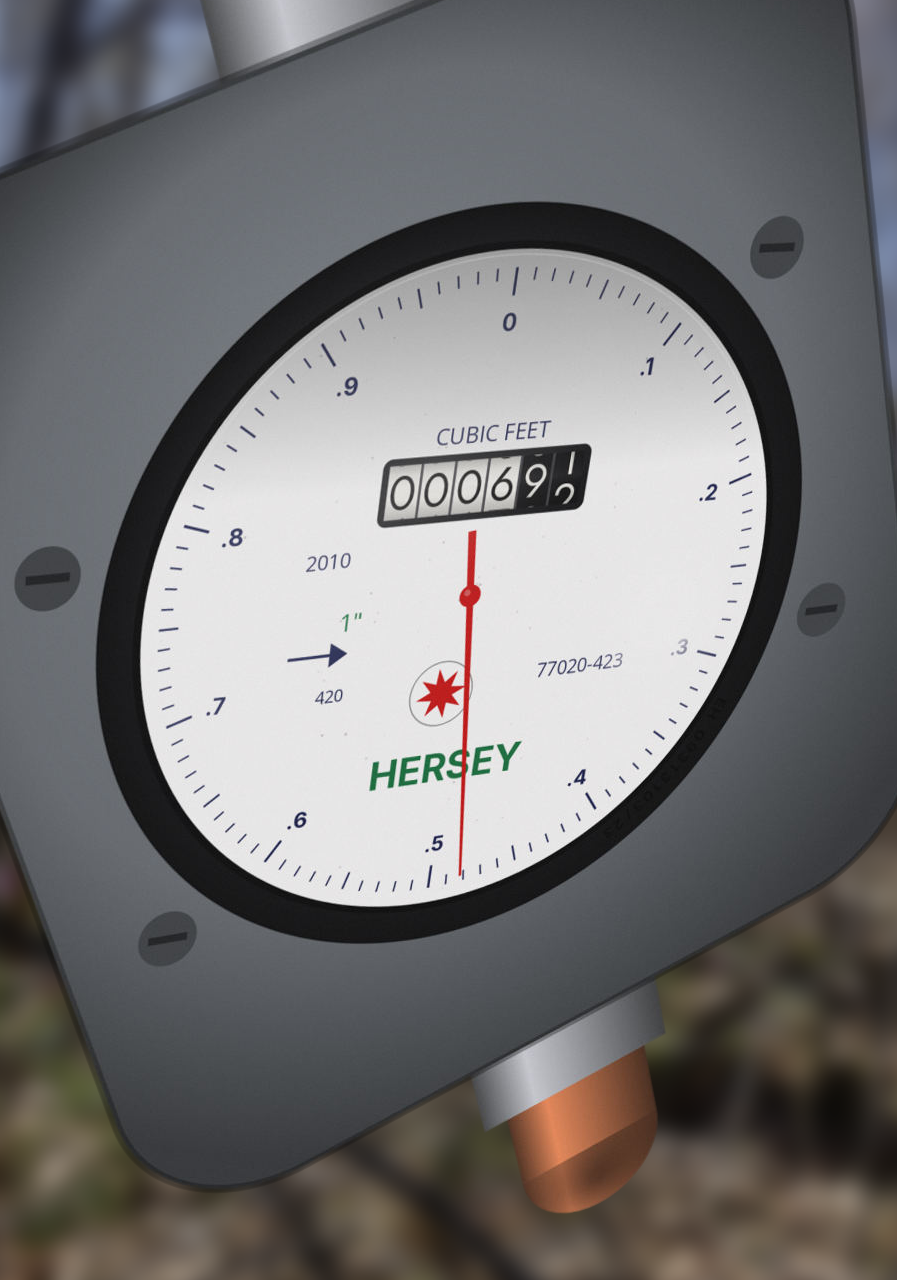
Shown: **691.48** ft³
